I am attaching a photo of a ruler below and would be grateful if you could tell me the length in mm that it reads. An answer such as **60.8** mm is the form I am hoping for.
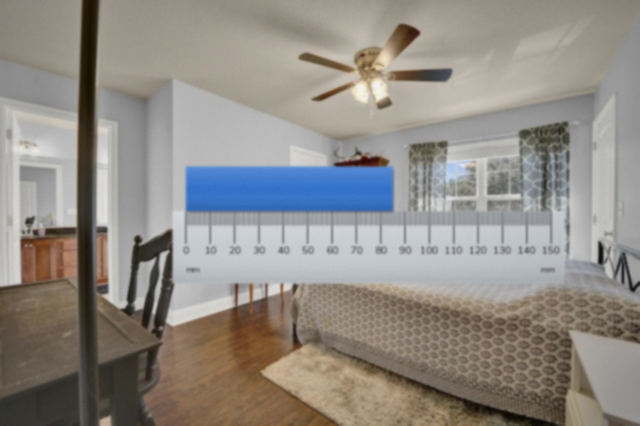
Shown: **85** mm
